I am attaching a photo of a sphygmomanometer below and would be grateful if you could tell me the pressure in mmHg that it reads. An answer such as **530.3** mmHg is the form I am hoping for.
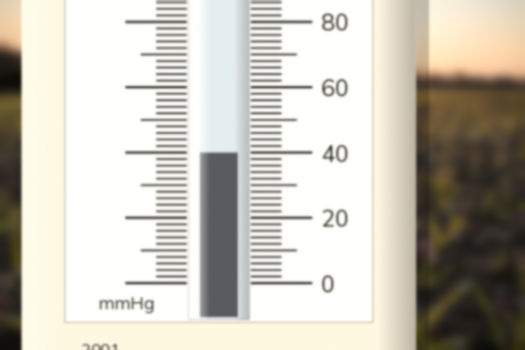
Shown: **40** mmHg
